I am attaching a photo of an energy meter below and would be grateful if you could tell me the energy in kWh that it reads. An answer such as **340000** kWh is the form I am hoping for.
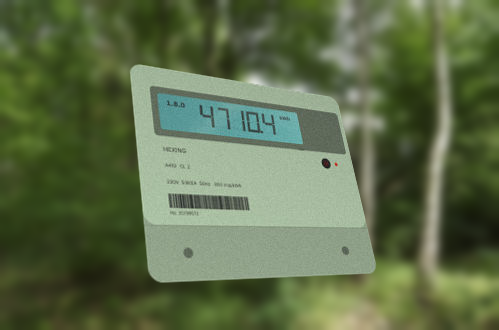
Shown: **4710.4** kWh
